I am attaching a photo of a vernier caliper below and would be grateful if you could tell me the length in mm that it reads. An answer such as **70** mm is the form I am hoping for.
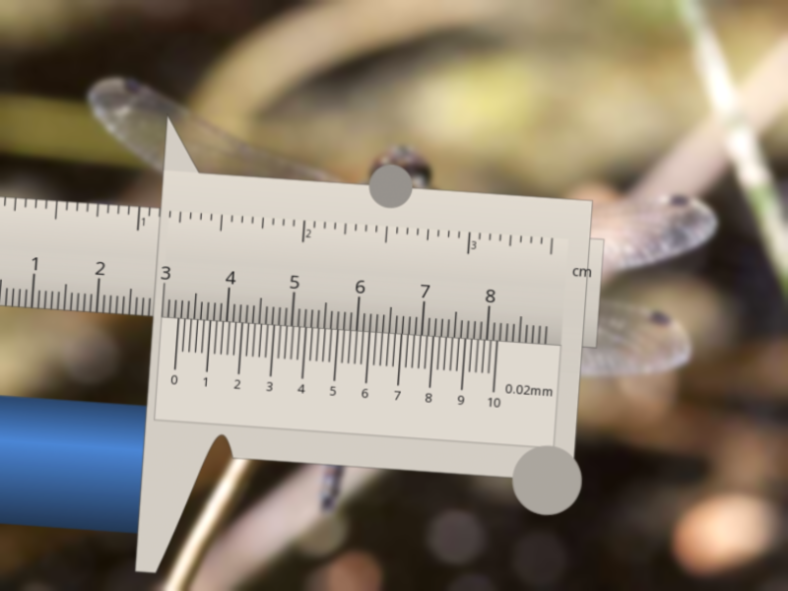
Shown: **32.6** mm
